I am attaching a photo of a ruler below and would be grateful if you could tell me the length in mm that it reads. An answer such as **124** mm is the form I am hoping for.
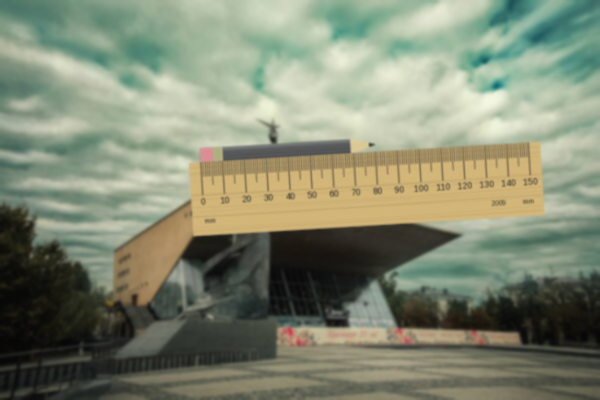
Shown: **80** mm
